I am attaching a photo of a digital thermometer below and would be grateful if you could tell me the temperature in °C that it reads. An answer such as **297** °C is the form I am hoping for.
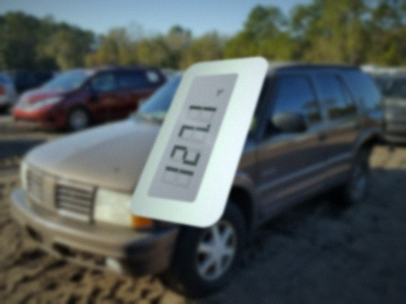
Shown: **127.1** °C
